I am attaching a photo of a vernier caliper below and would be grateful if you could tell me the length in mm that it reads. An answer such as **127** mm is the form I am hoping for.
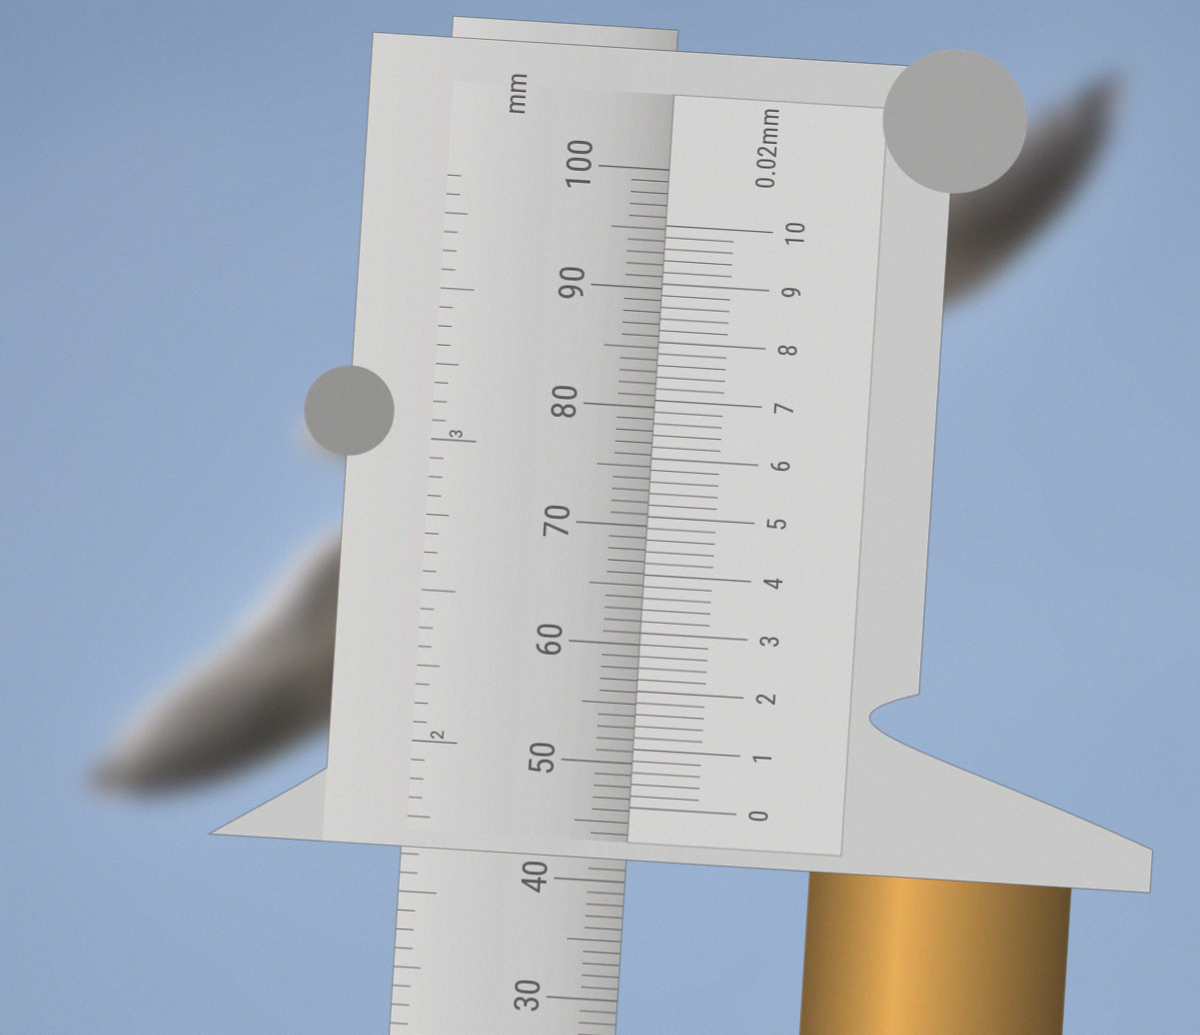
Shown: **46.3** mm
